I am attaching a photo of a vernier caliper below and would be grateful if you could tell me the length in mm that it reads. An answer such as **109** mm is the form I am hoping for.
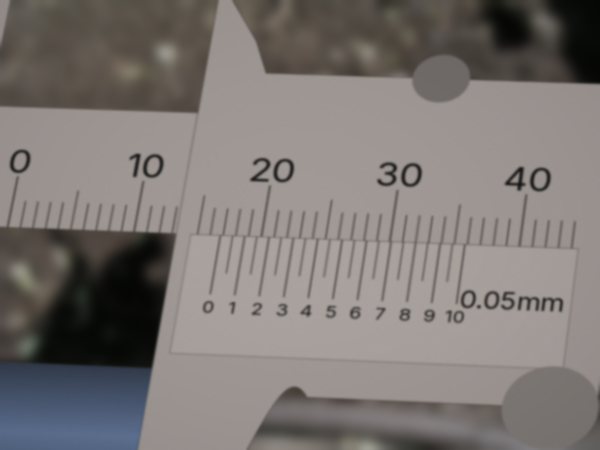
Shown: **16.8** mm
